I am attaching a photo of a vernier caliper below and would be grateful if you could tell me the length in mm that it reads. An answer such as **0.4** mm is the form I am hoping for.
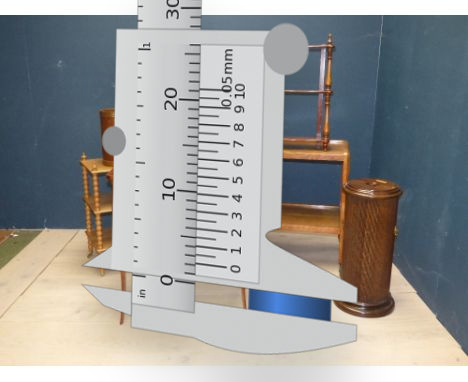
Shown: **2.2** mm
